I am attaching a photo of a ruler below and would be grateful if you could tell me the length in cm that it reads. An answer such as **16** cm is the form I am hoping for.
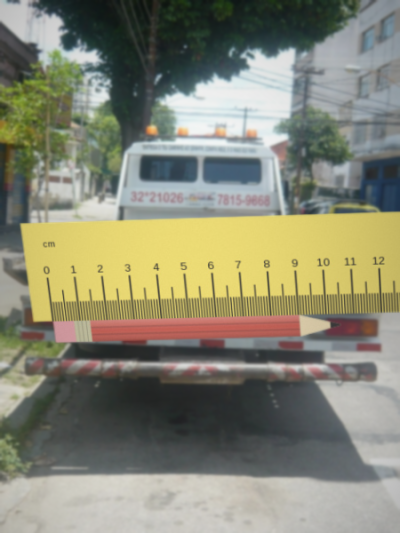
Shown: **10.5** cm
